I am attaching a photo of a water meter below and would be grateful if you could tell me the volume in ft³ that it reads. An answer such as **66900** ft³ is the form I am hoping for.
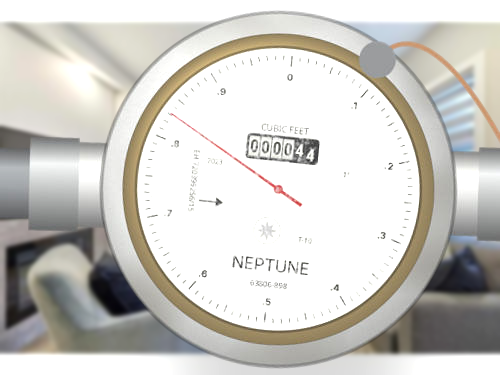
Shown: **43.83** ft³
